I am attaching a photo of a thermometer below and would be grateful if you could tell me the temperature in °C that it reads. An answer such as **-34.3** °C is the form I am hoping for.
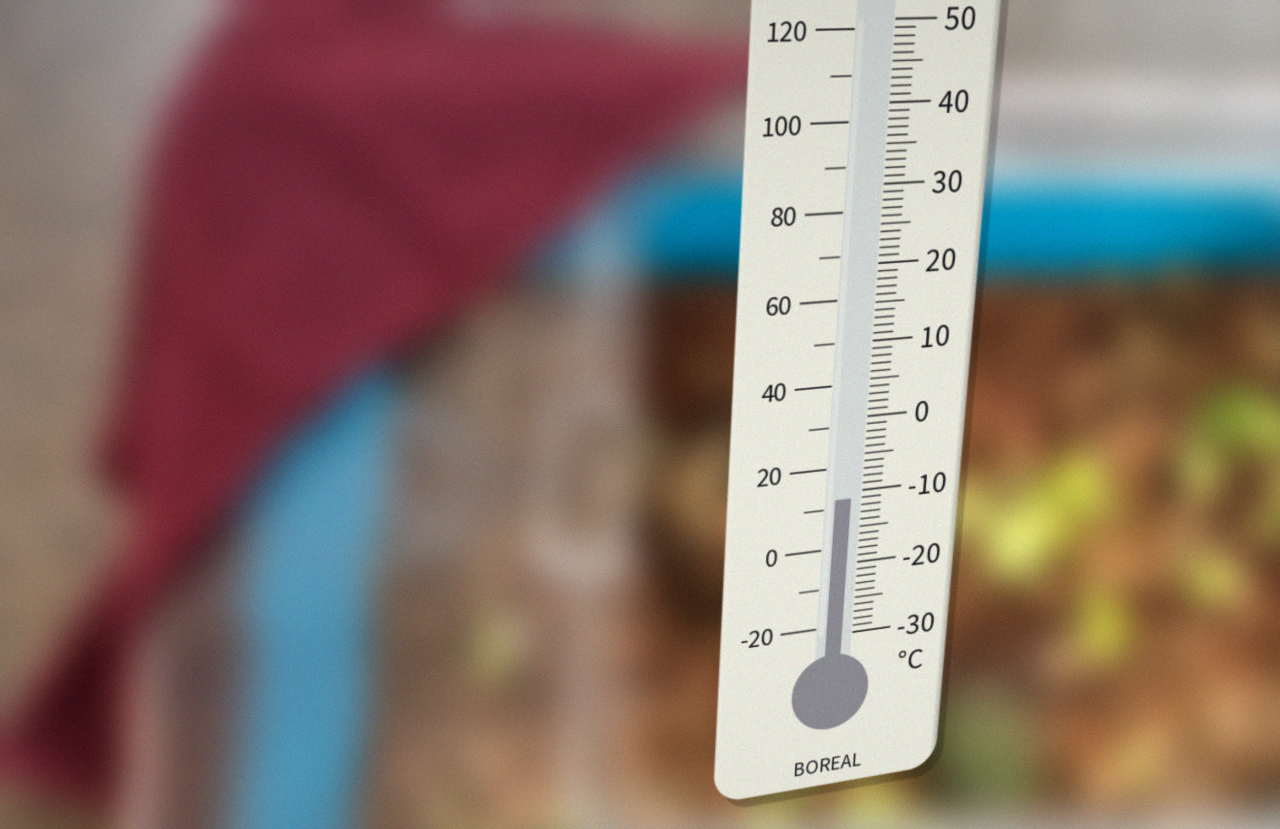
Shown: **-11** °C
